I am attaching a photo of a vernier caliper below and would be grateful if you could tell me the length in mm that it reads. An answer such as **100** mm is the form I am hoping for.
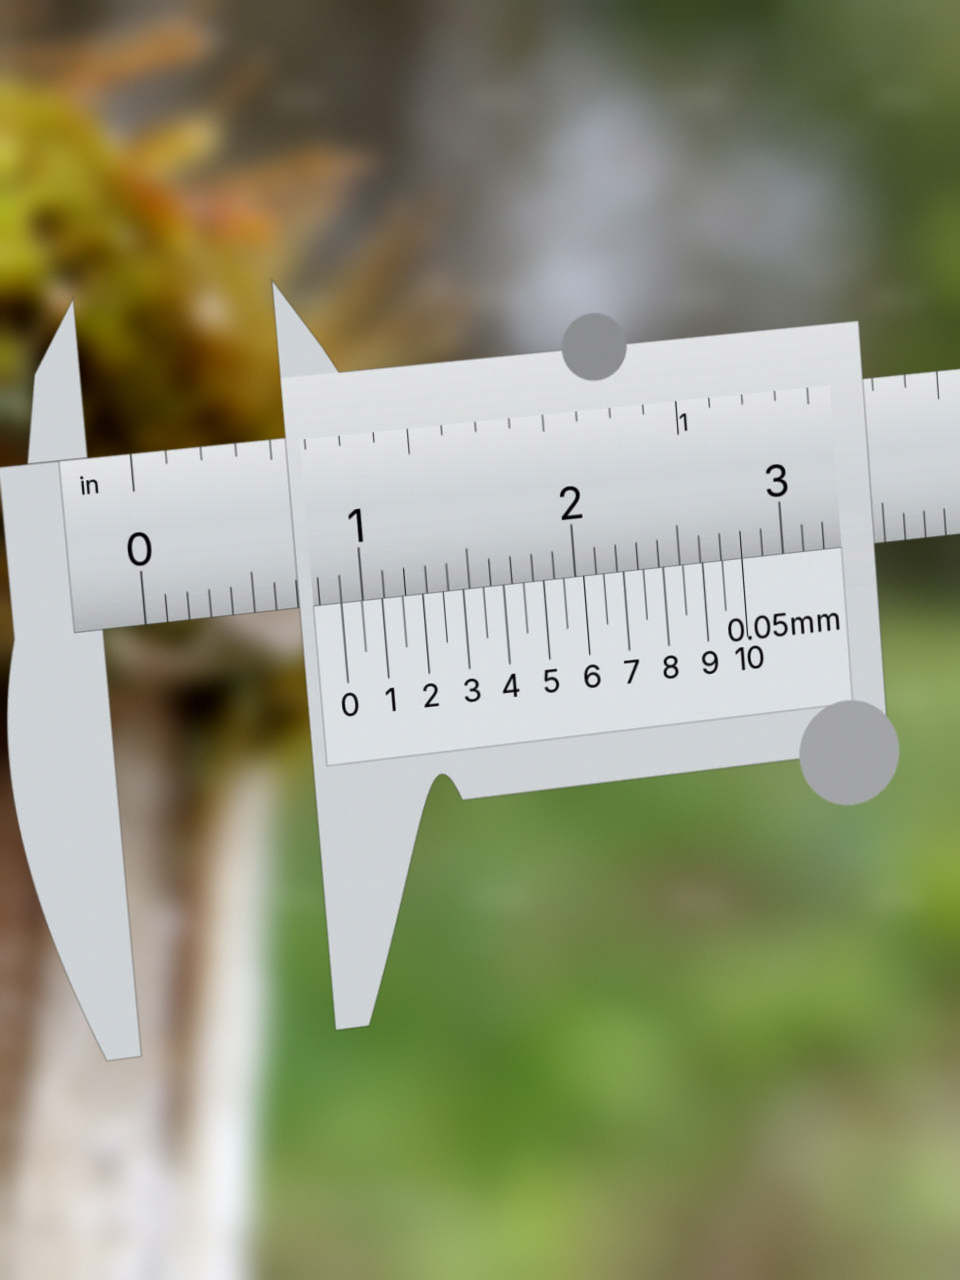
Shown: **9.0** mm
